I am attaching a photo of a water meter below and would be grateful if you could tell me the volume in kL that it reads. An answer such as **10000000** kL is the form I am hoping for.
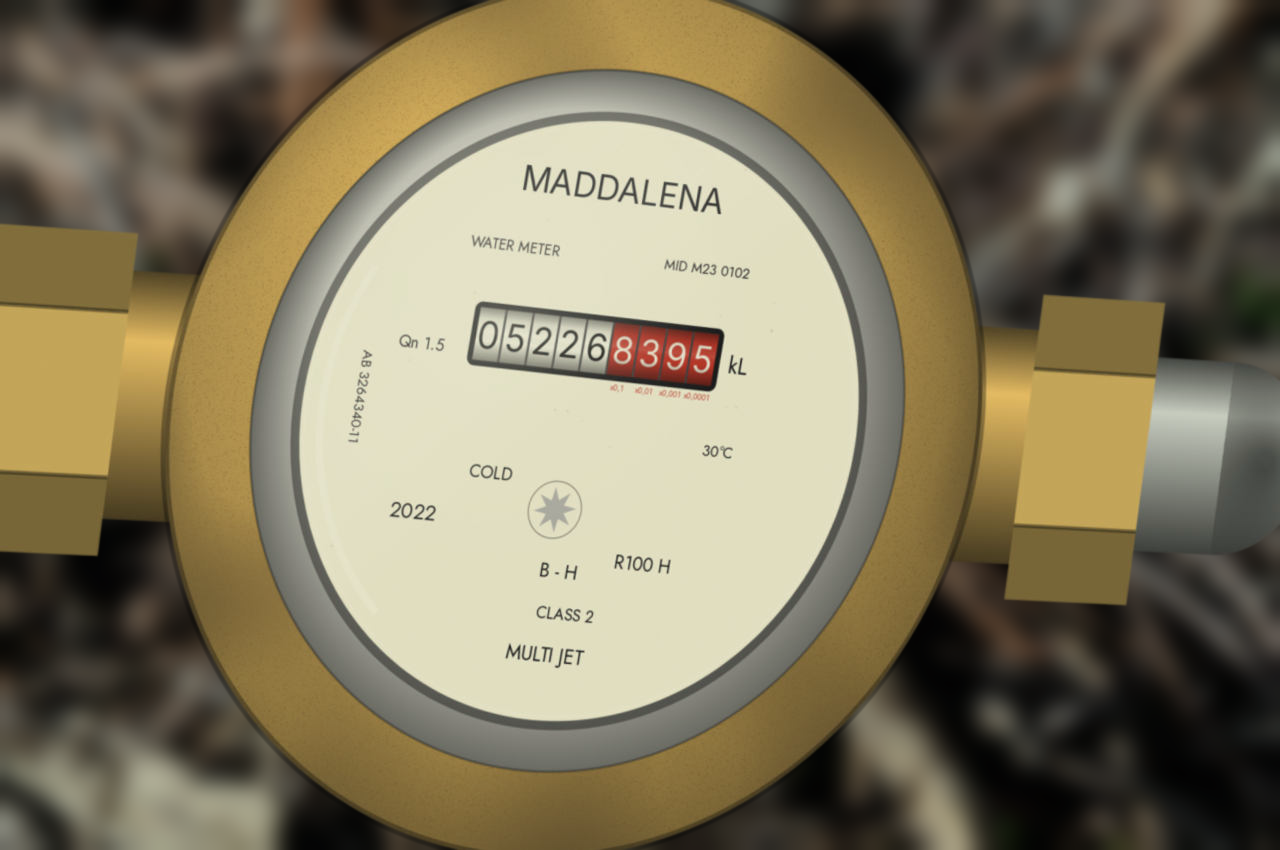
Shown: **5226.8395** kL
